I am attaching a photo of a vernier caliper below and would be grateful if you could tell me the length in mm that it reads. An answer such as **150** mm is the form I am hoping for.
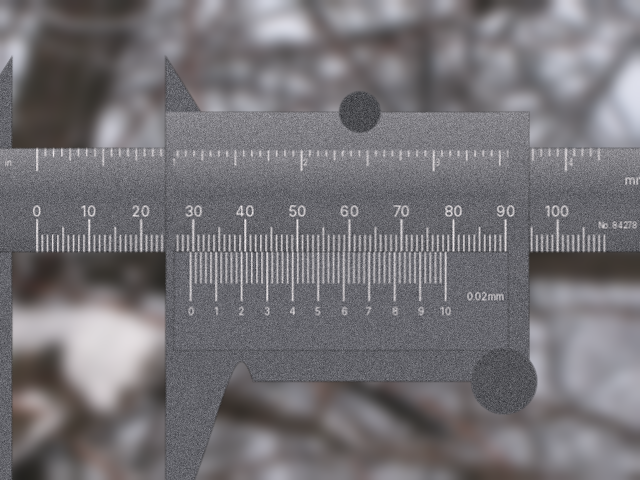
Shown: **29.5** mm
